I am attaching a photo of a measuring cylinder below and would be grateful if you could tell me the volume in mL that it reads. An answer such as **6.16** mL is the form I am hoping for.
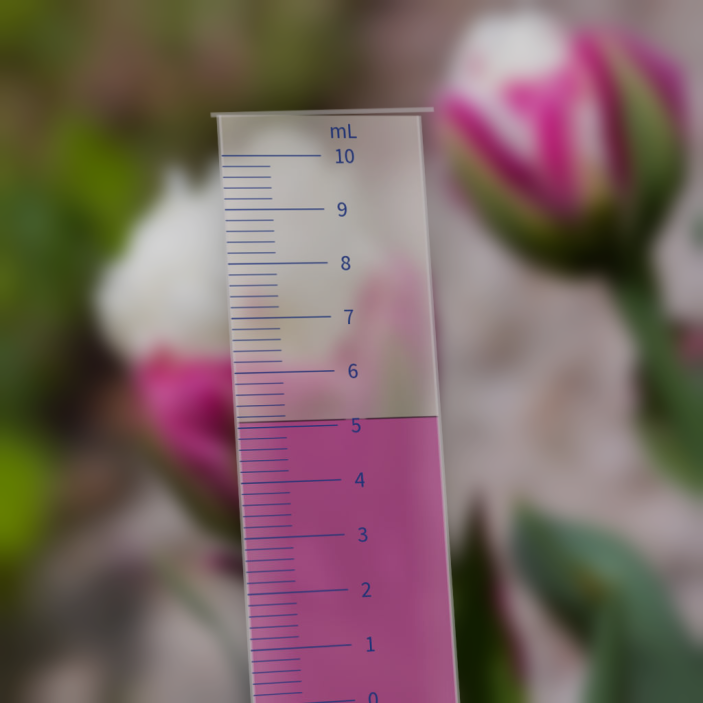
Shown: **5.1** mL
